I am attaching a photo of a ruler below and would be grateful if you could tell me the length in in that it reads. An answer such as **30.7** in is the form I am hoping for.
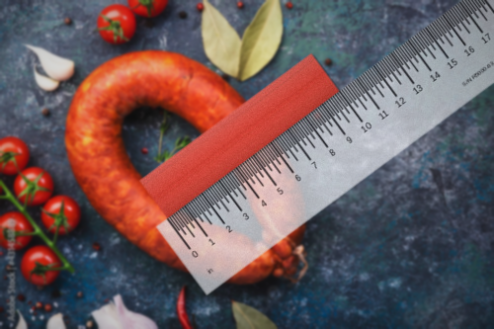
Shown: **10** in
